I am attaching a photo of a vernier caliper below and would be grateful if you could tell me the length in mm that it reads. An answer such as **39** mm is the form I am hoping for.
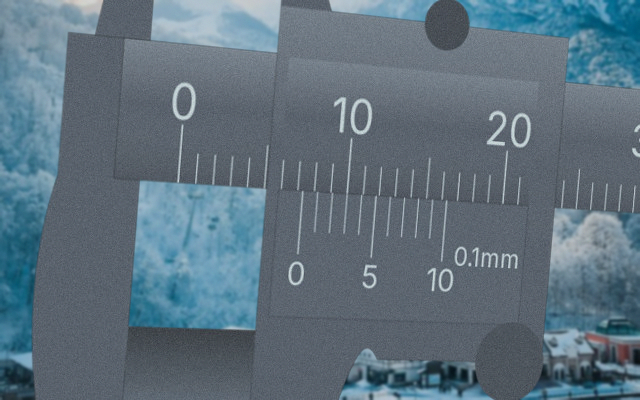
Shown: **7.3** mm
